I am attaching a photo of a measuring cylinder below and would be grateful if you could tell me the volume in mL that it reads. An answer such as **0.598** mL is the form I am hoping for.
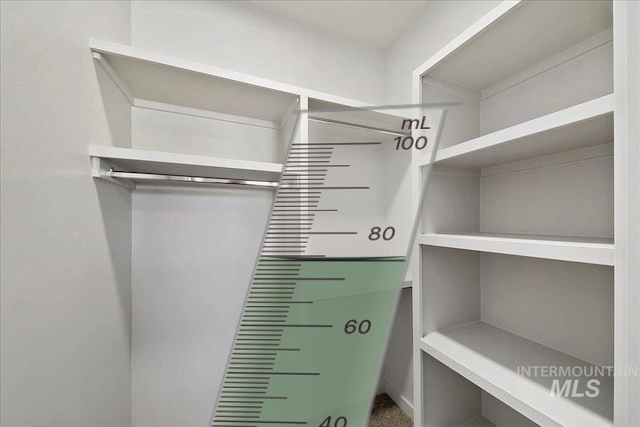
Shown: **74** mL
